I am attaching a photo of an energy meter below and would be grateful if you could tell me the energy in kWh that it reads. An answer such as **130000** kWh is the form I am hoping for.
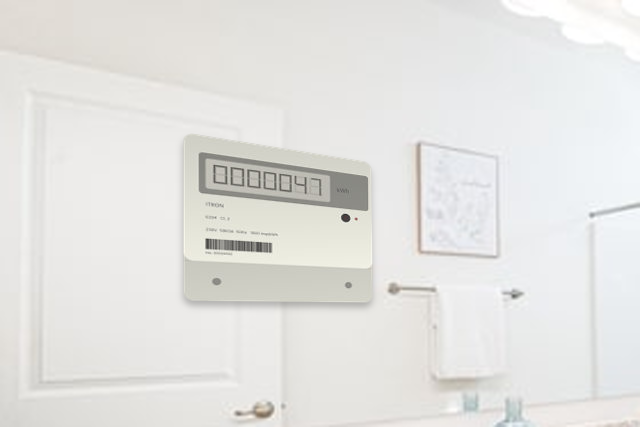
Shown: **47** kWh
